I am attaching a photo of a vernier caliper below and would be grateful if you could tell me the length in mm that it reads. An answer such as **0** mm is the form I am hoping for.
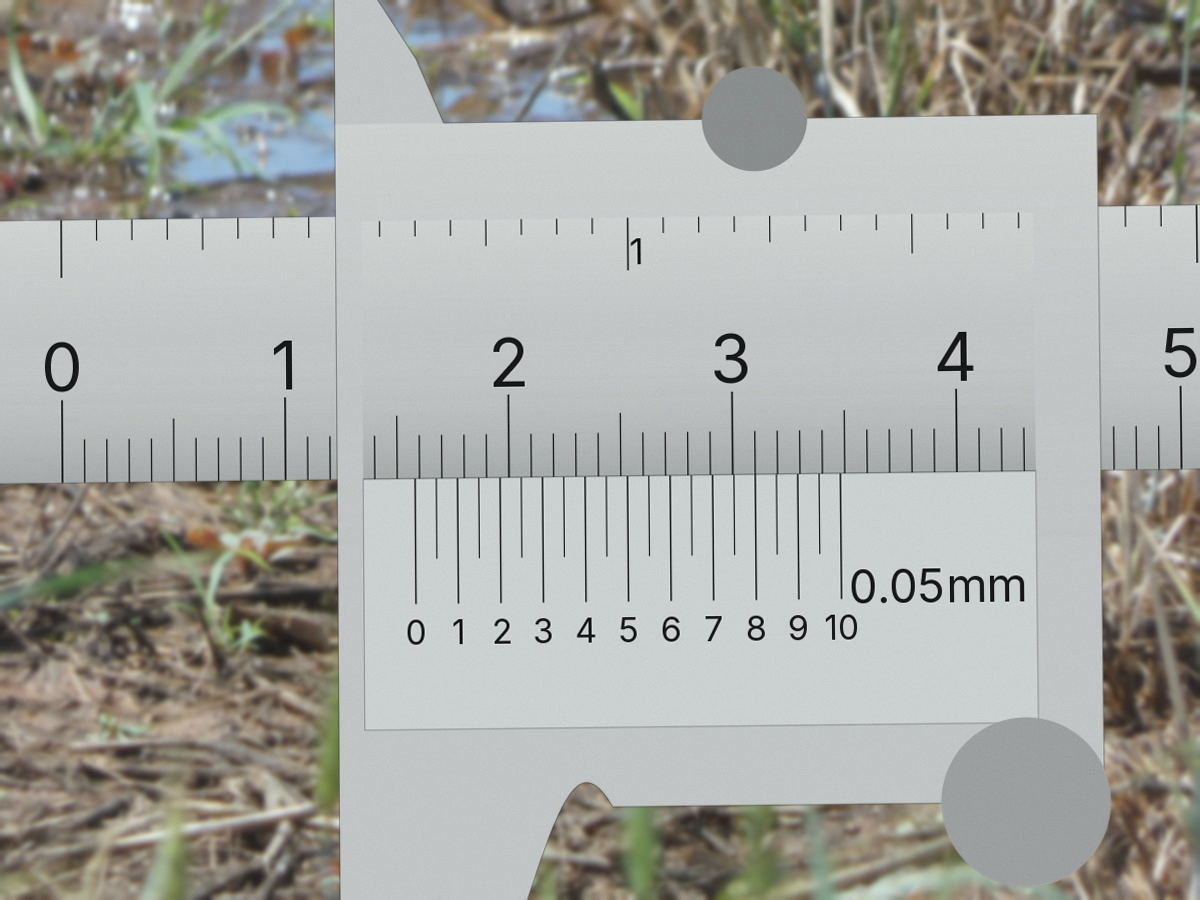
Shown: **15.8** mm
